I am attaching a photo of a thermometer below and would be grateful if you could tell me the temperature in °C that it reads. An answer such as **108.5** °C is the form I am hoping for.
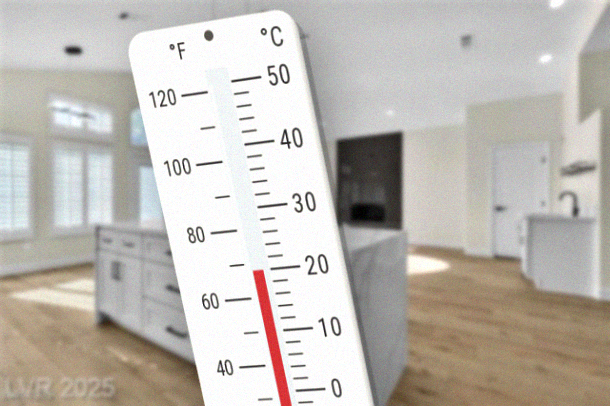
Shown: **20** °C
